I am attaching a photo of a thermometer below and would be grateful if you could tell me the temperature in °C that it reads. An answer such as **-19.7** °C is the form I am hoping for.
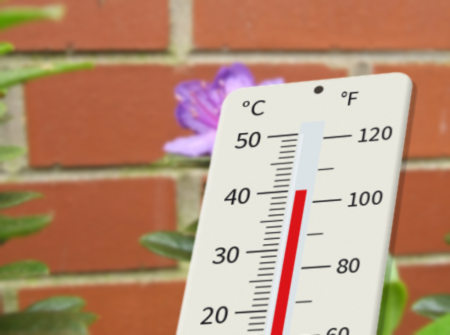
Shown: **40** °C
